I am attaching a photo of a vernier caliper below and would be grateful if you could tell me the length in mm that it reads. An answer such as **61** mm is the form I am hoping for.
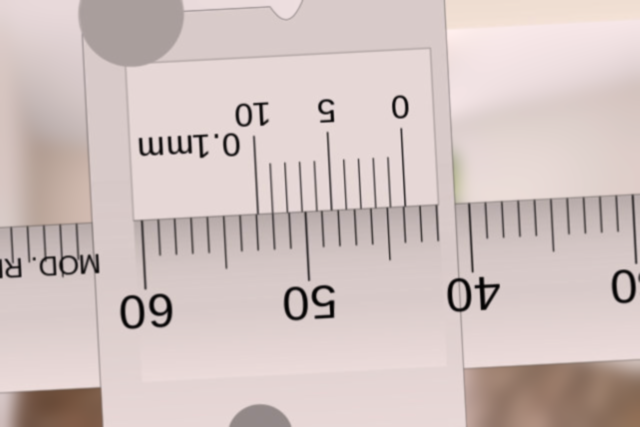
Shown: **43.9** mm
